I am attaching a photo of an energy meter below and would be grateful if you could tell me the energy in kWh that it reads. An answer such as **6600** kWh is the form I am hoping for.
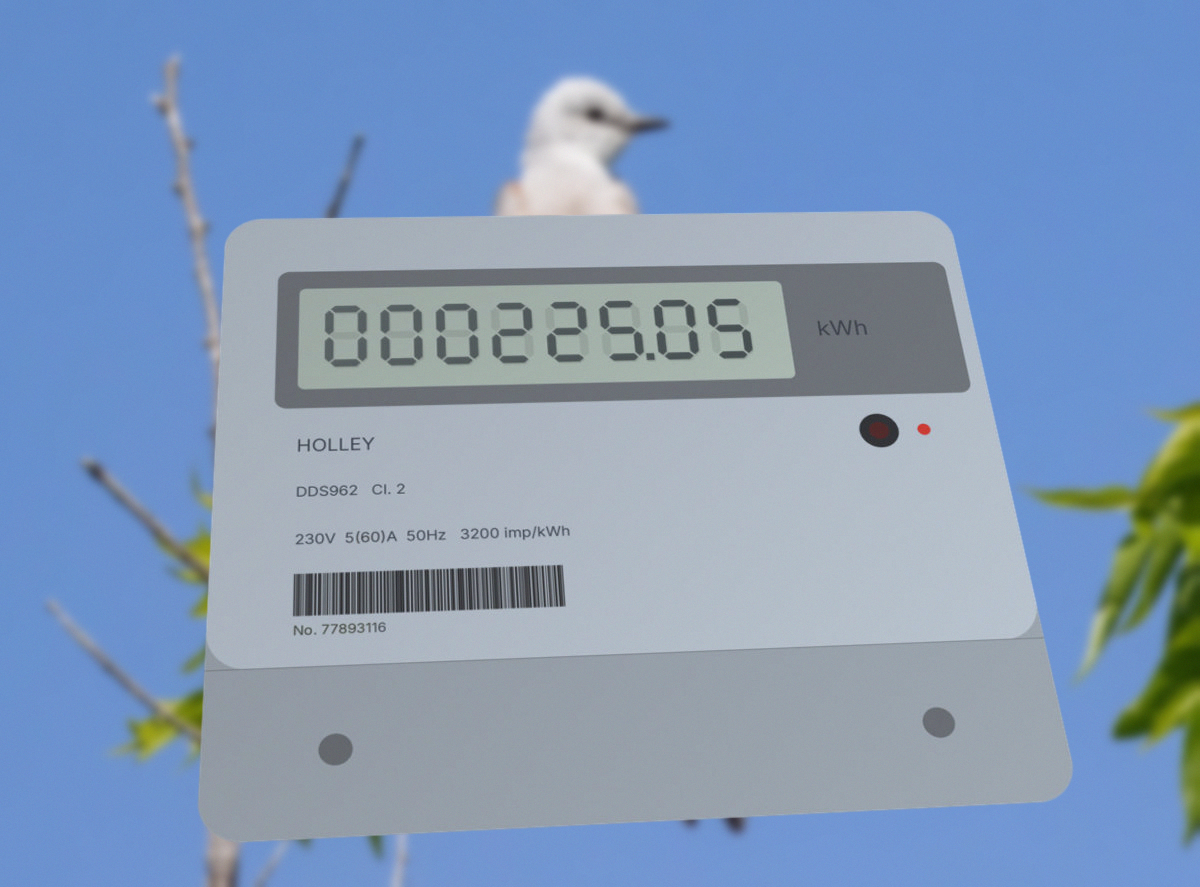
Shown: **225.05** kWh
